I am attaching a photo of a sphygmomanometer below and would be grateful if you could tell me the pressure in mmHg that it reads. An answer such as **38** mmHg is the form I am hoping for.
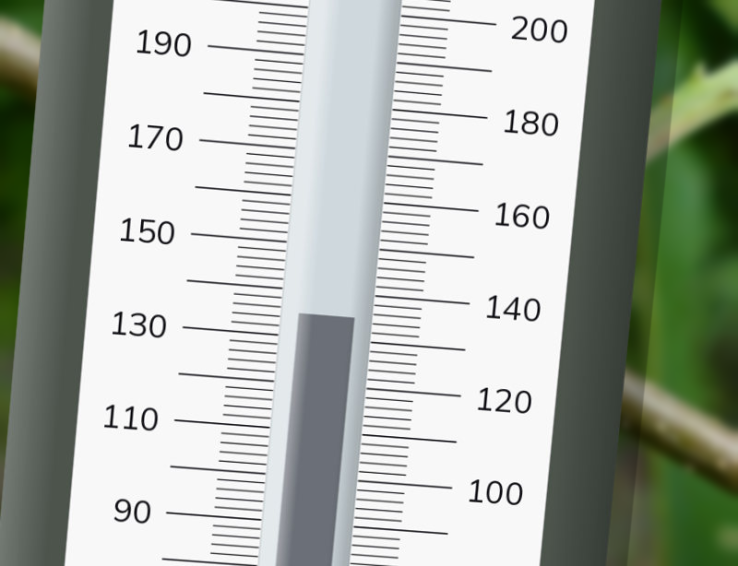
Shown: **135** mmHg
